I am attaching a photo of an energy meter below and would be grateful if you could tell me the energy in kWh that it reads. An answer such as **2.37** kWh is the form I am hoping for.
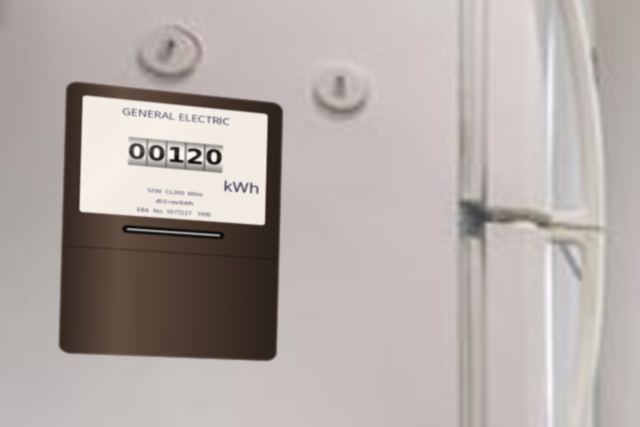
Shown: **120** kWh
